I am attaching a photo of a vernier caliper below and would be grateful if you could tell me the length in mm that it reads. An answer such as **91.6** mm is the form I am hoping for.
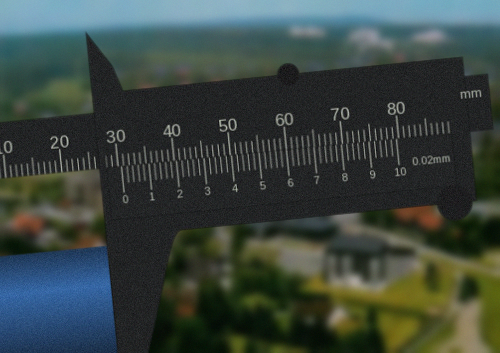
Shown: **30.6** mm
